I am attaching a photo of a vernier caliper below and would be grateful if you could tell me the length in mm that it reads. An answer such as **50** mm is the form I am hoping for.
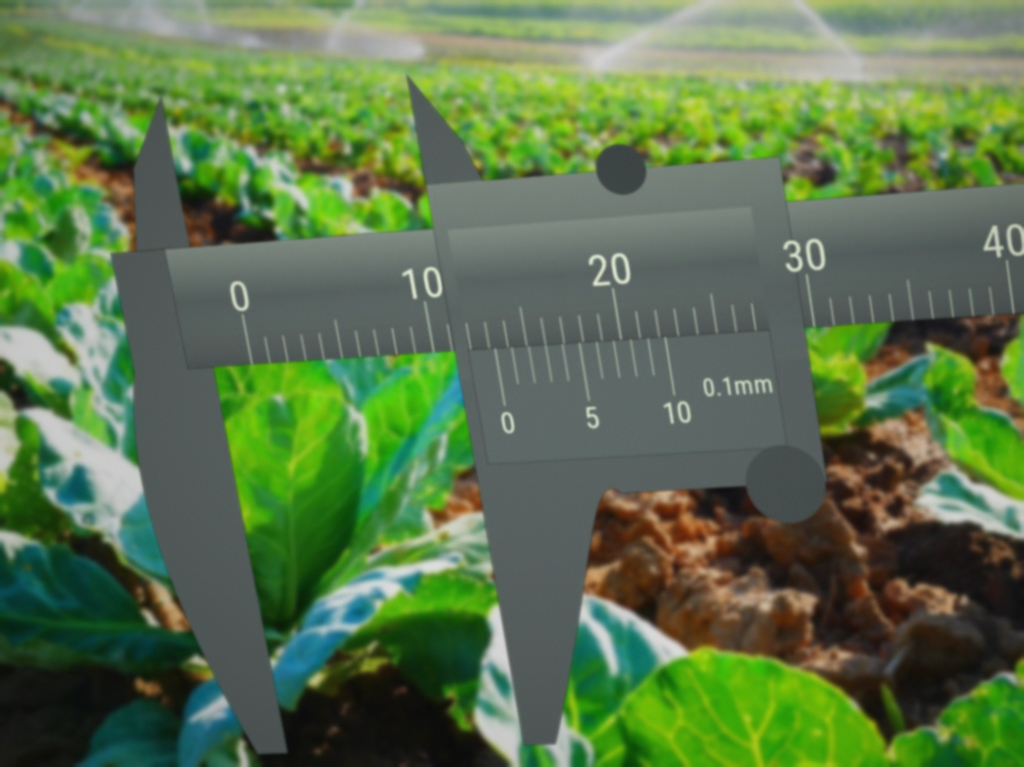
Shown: **13.3** mm
